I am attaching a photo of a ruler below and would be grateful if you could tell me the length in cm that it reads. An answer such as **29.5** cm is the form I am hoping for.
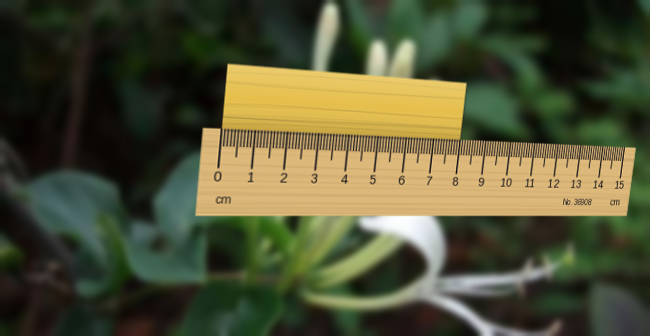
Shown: **8** cm
